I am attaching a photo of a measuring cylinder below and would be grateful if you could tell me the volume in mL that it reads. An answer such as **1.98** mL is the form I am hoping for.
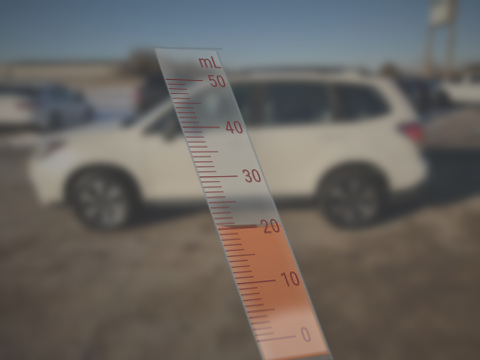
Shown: **20** mL
